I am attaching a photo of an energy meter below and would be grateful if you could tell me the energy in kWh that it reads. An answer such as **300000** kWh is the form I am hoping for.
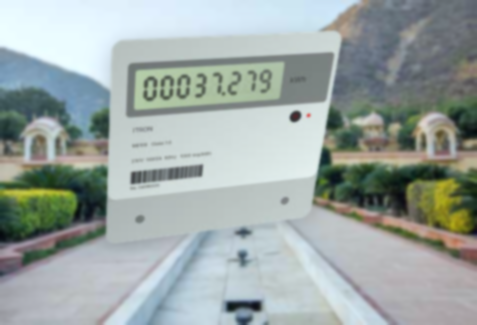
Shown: **37.279** kWh
